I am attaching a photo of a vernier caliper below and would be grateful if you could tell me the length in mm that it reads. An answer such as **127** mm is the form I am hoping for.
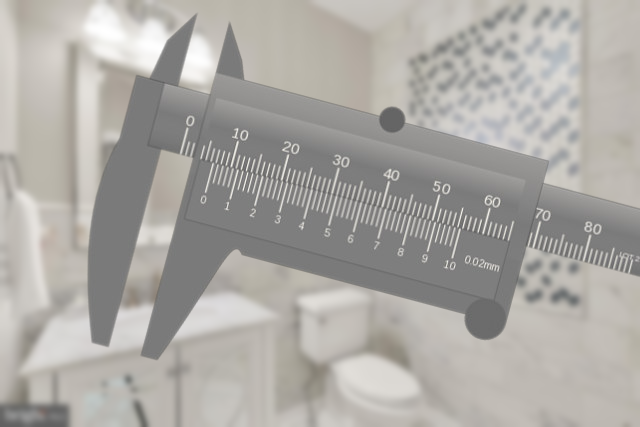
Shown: **6.5** mm
